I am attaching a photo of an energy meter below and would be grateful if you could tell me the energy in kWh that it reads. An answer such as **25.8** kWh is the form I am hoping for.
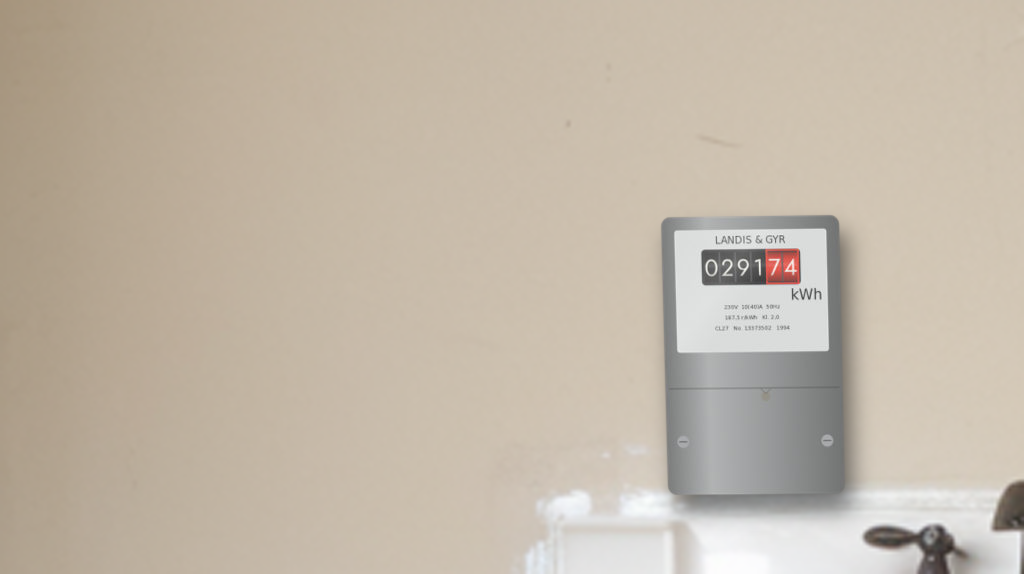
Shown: **291.74** kWh
